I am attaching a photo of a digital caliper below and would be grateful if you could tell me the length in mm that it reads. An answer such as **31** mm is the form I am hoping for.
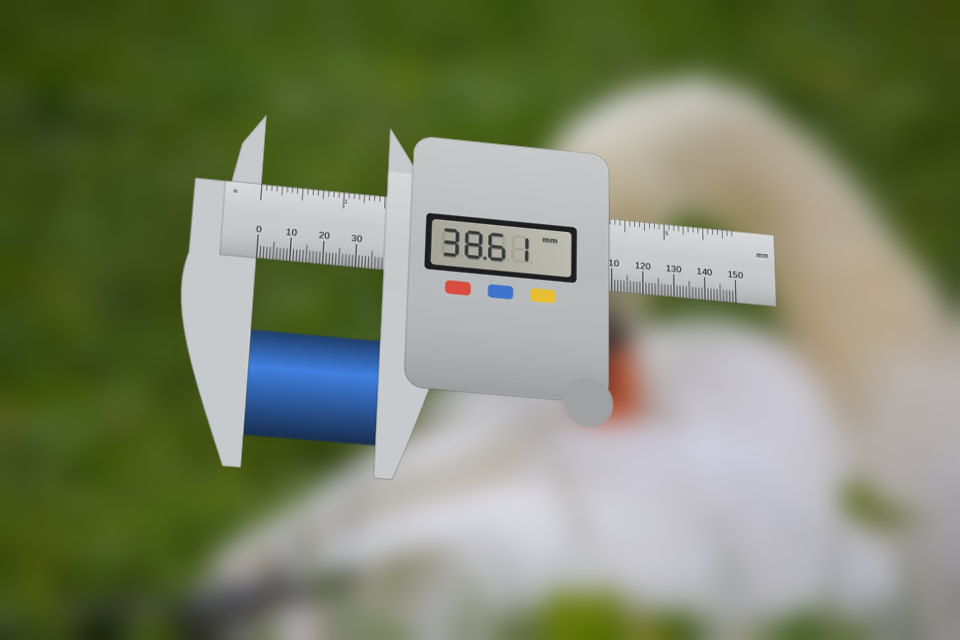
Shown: **38.61** mm
